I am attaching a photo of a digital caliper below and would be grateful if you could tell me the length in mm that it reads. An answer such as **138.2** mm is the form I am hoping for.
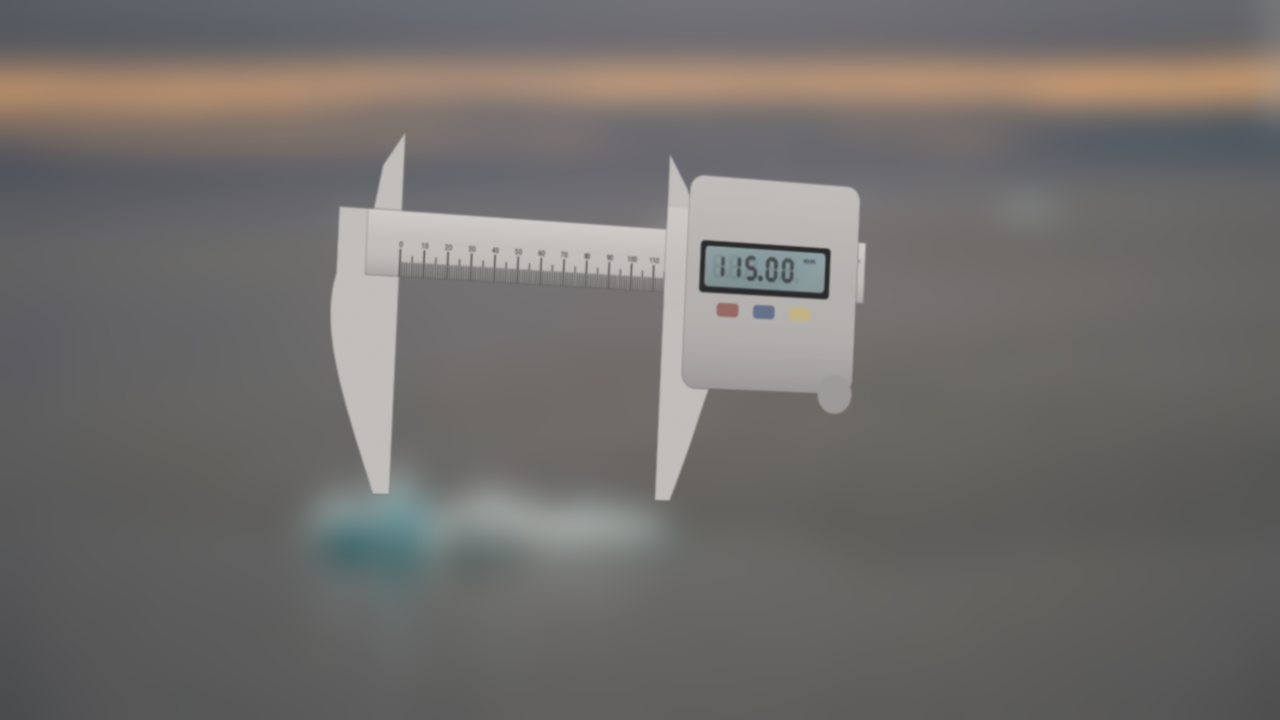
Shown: **115.00** mm
